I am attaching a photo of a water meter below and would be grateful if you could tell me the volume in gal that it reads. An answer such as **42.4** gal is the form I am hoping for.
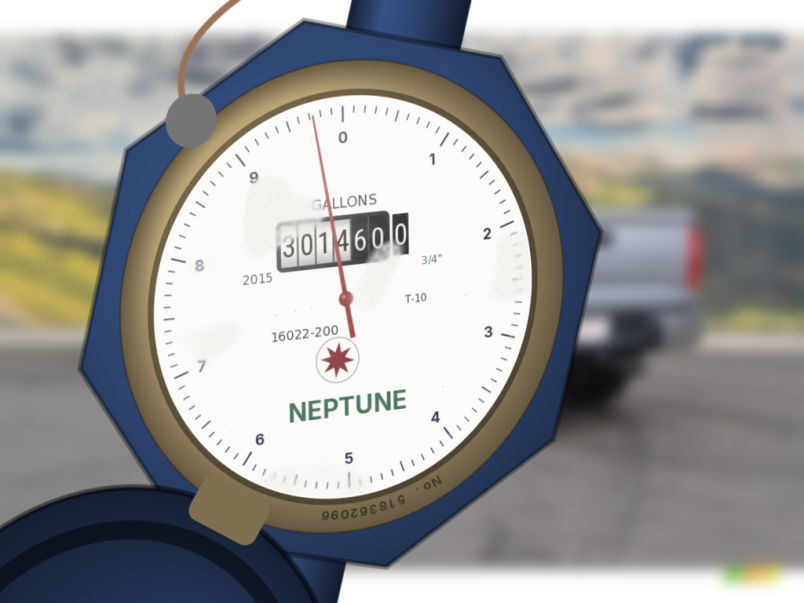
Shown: **3014599.7** gal
